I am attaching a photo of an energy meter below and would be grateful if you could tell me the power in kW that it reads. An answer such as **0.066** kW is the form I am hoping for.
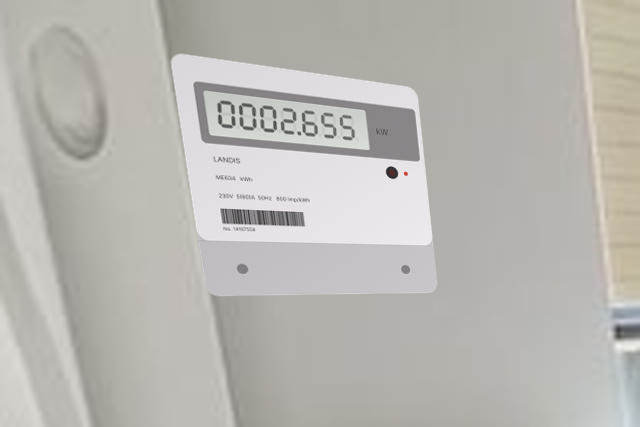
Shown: **2.655** kW
